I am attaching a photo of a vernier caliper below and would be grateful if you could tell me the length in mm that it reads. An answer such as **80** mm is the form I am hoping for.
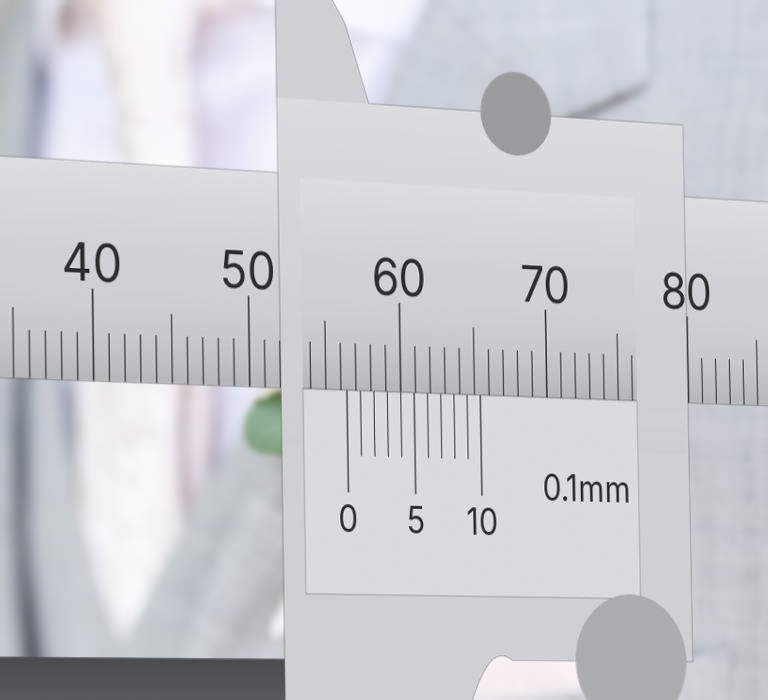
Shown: **56.4** mm
